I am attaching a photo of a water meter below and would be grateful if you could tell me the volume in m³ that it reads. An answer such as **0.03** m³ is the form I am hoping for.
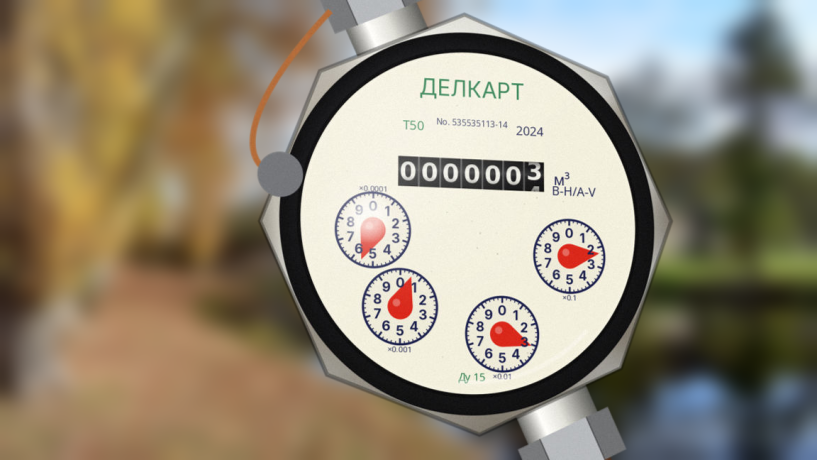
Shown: **3.2305** m³
